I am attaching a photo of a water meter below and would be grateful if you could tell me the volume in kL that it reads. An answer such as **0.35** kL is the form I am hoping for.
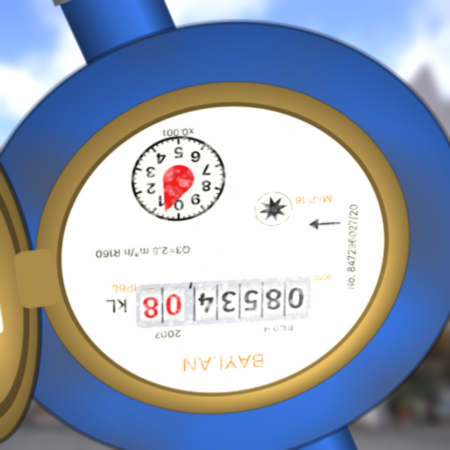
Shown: **8534.080** kL
